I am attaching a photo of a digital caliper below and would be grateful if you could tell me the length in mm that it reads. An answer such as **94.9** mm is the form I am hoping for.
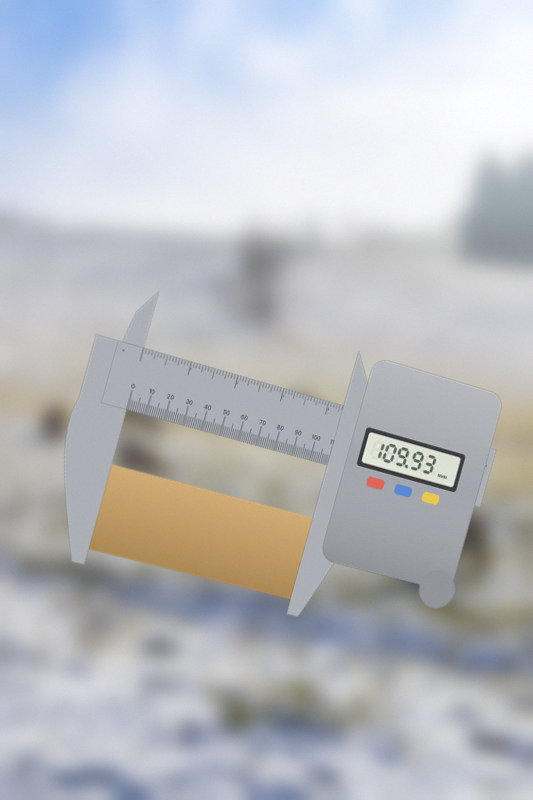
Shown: **109.93** mm
